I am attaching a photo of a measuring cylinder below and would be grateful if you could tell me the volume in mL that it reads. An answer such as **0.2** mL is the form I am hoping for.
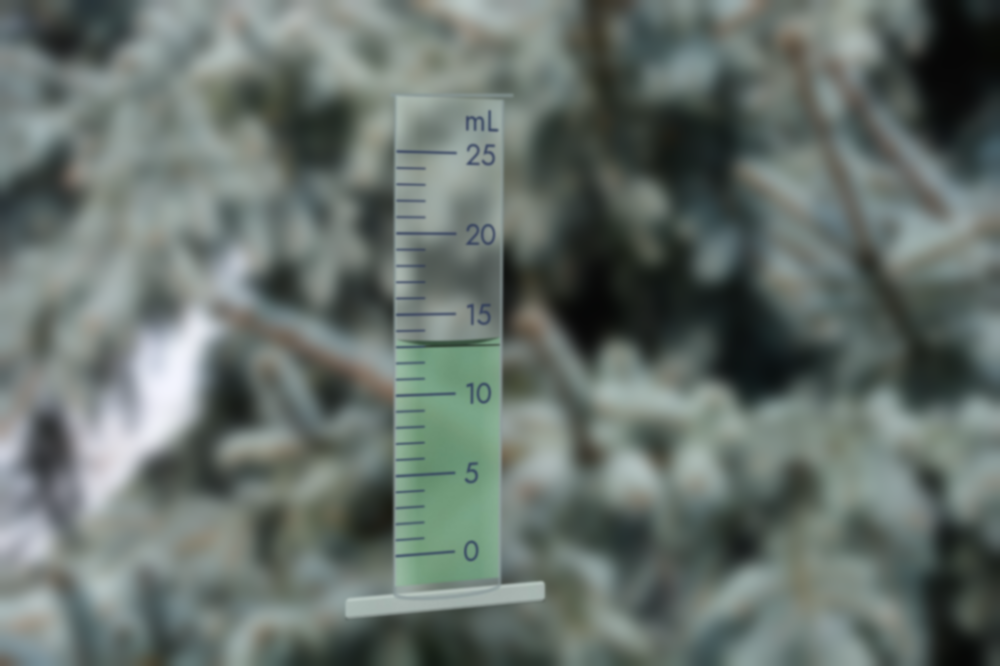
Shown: **13** mL
